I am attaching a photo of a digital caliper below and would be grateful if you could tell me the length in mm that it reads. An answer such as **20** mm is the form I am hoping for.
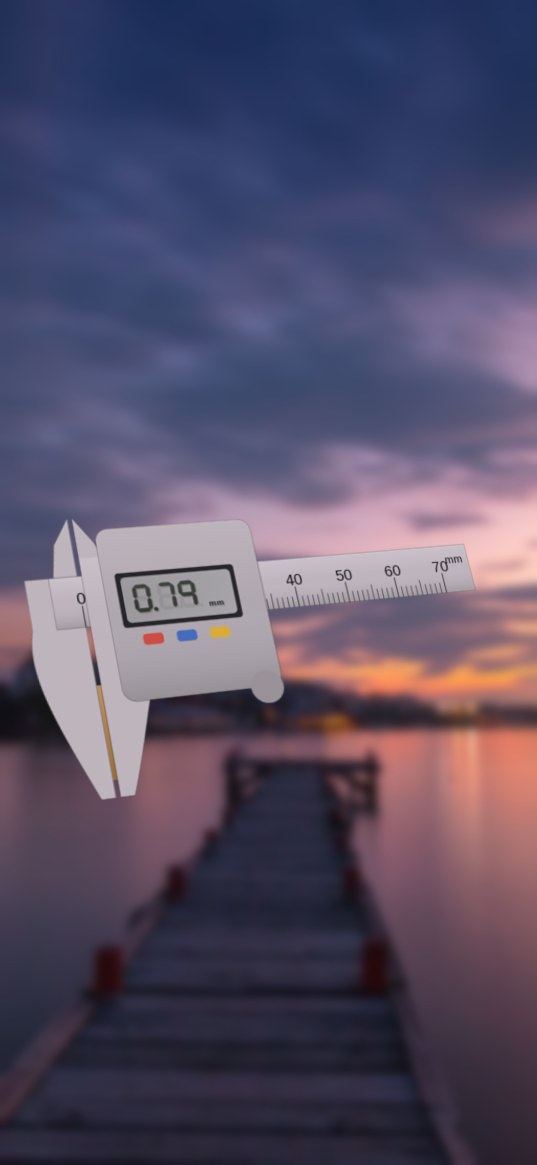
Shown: **0.79** mm
